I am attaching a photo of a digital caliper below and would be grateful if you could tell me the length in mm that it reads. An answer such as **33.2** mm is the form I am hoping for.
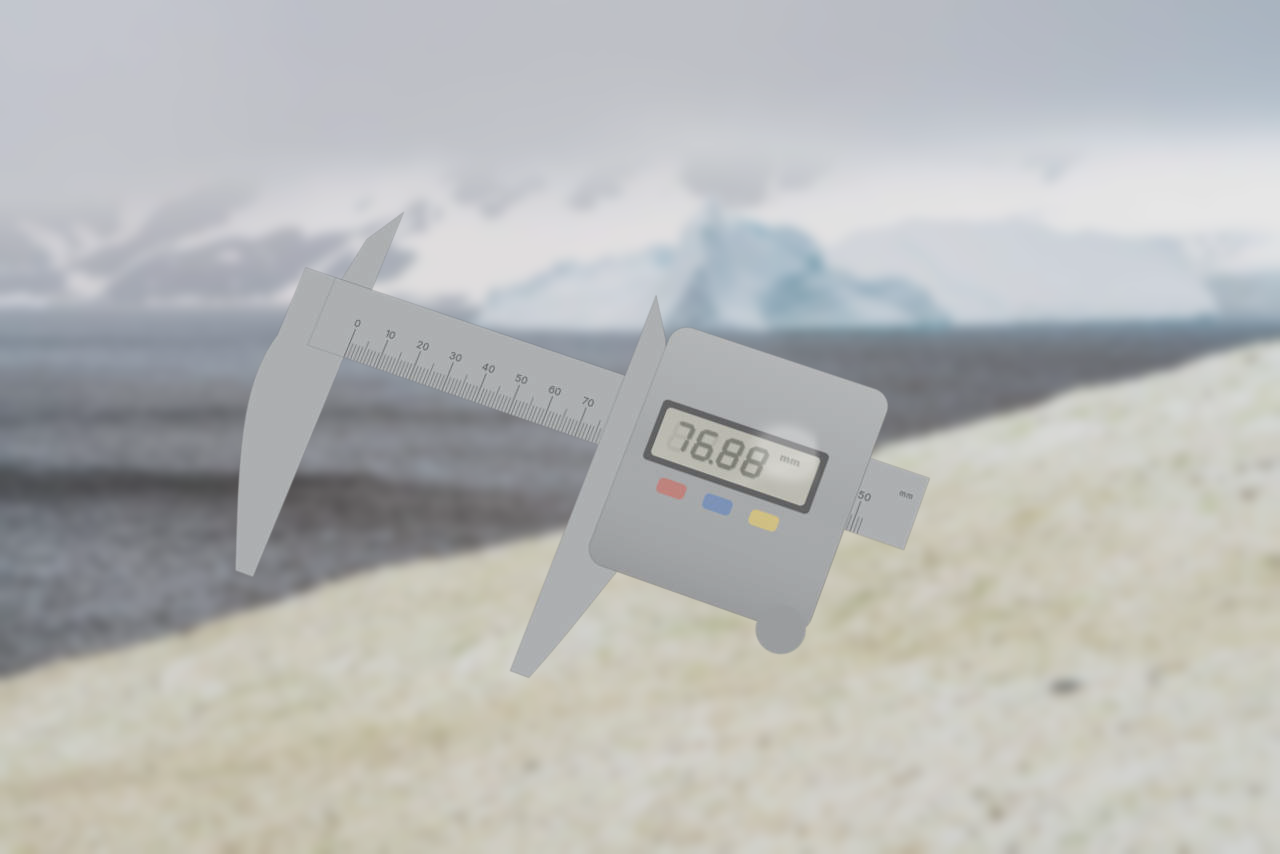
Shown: **76.88** mm
